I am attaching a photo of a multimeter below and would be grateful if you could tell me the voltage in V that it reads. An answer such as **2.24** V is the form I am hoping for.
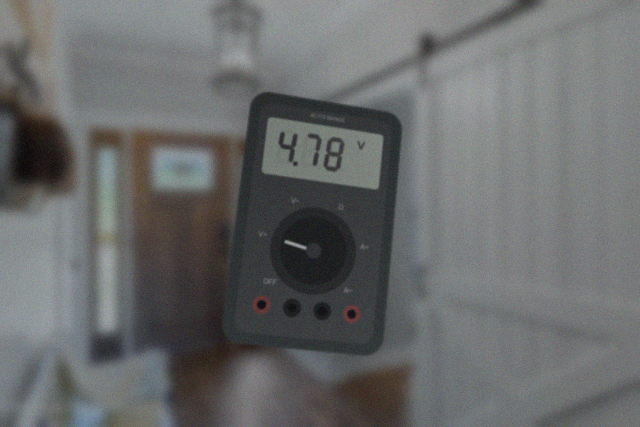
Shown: **4.78** V
